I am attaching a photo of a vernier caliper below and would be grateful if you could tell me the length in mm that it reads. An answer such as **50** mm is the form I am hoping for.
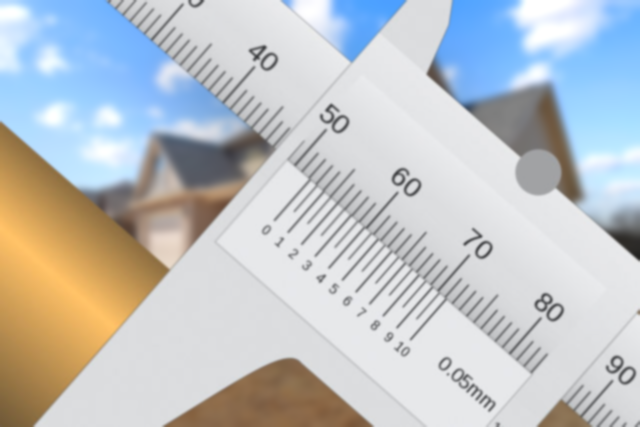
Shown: **52.2** mm
